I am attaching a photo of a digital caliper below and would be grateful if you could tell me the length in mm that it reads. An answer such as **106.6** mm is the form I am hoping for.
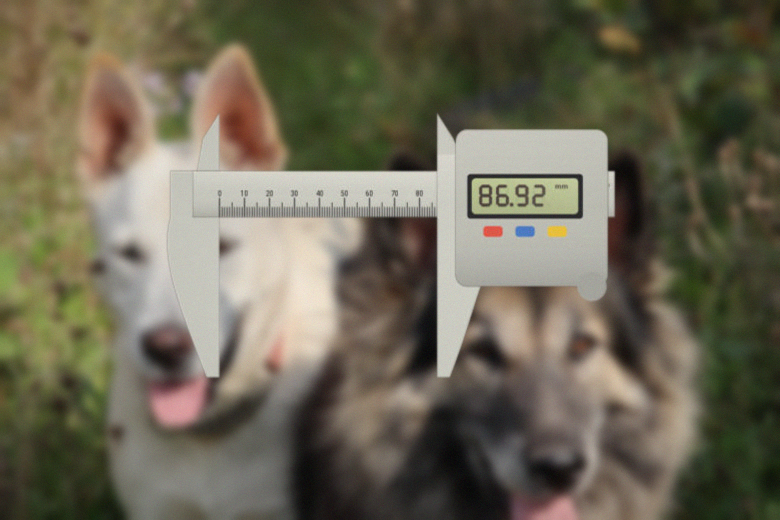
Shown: **86.92** mm
